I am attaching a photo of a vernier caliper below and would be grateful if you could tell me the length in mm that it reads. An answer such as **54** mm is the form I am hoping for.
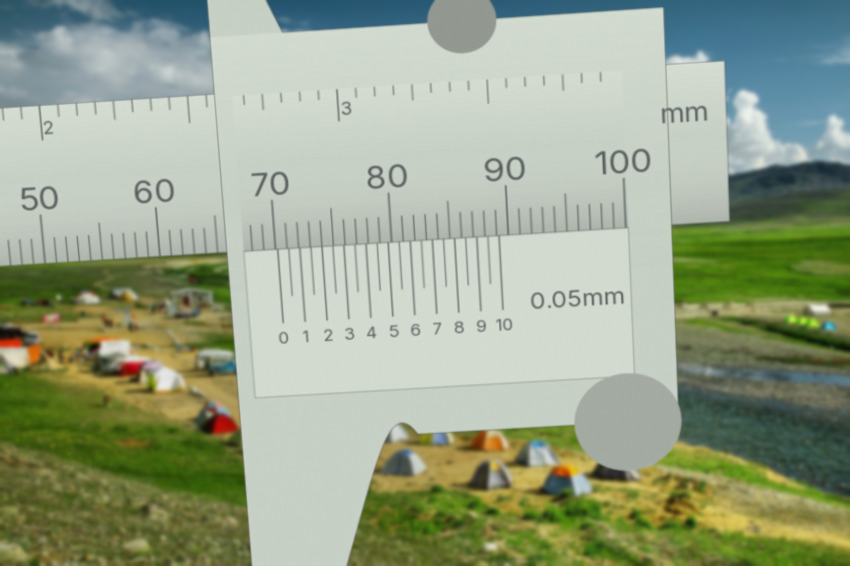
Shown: **70.2** mm
